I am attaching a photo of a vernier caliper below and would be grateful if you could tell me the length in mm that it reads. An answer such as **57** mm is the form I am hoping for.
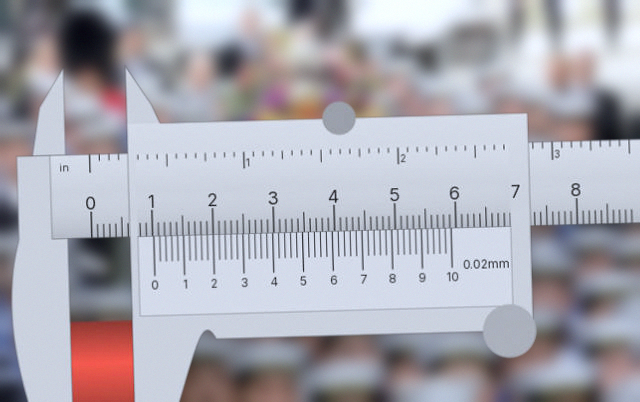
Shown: **10.2** mm
